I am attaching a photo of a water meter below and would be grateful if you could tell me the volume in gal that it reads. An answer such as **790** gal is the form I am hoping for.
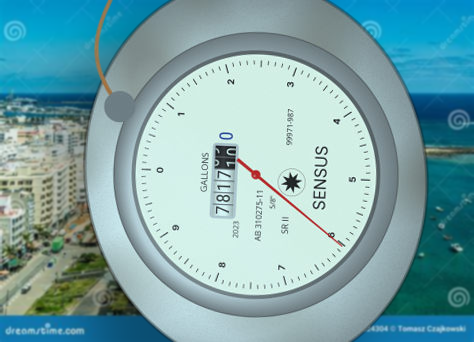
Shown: **7817096.0** gal
